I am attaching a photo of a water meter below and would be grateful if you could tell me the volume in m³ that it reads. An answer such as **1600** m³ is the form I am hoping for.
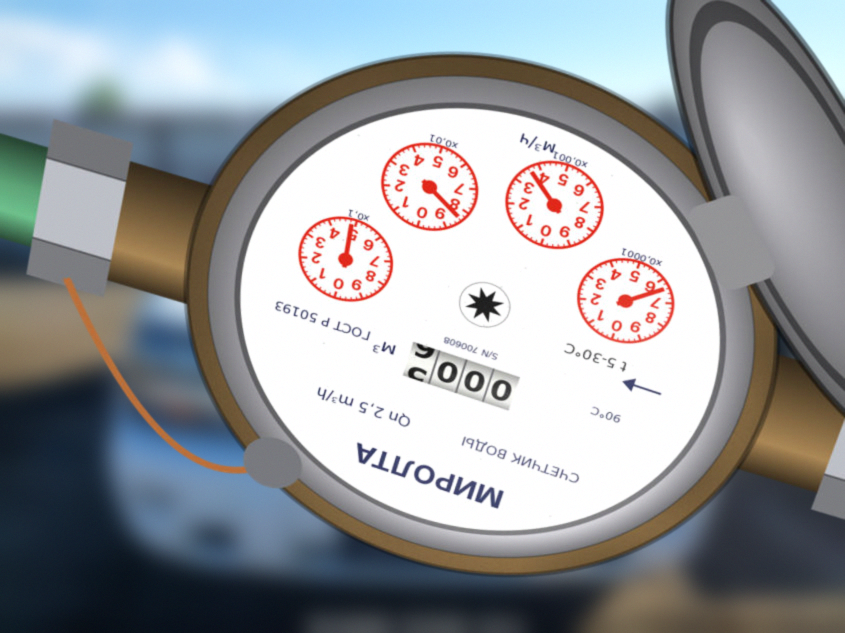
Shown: **5.4836** m³
